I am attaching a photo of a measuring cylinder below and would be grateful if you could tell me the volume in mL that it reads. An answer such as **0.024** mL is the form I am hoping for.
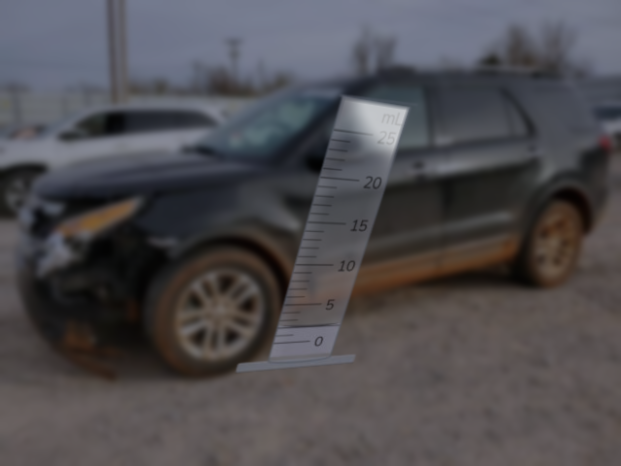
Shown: **2** mL
